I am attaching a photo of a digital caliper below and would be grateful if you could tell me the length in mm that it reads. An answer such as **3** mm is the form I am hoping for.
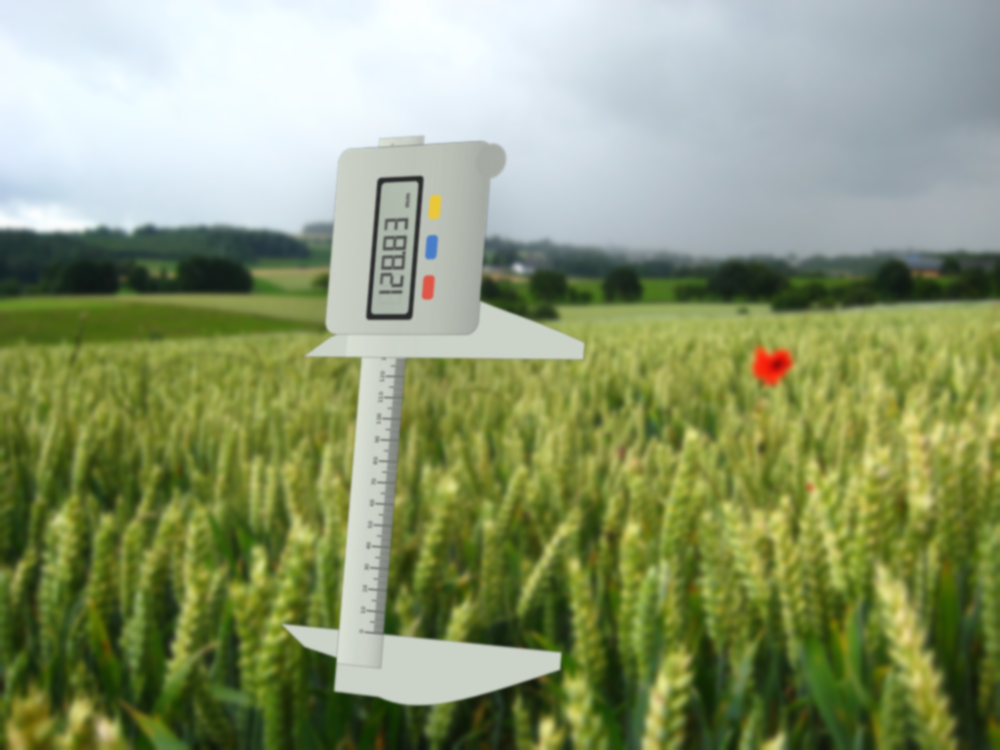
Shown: **128.83** mm
